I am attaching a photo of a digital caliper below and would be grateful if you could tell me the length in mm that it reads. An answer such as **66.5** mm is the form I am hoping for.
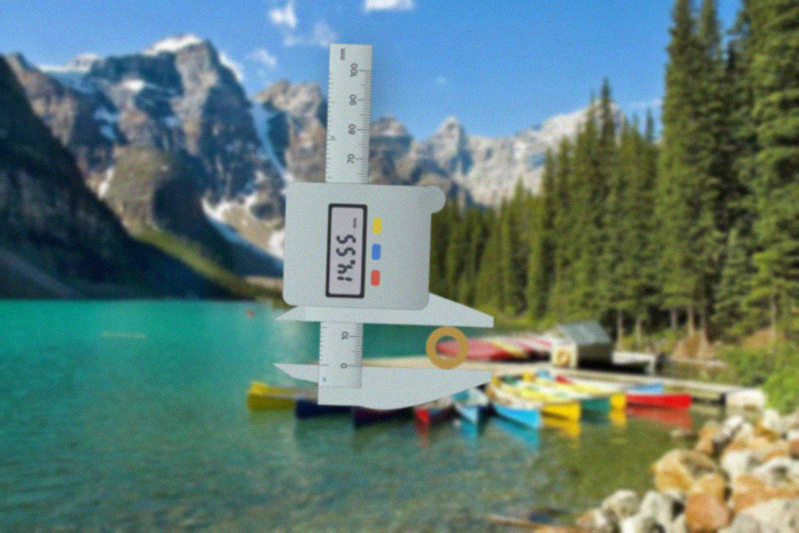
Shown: **14.55** mm
